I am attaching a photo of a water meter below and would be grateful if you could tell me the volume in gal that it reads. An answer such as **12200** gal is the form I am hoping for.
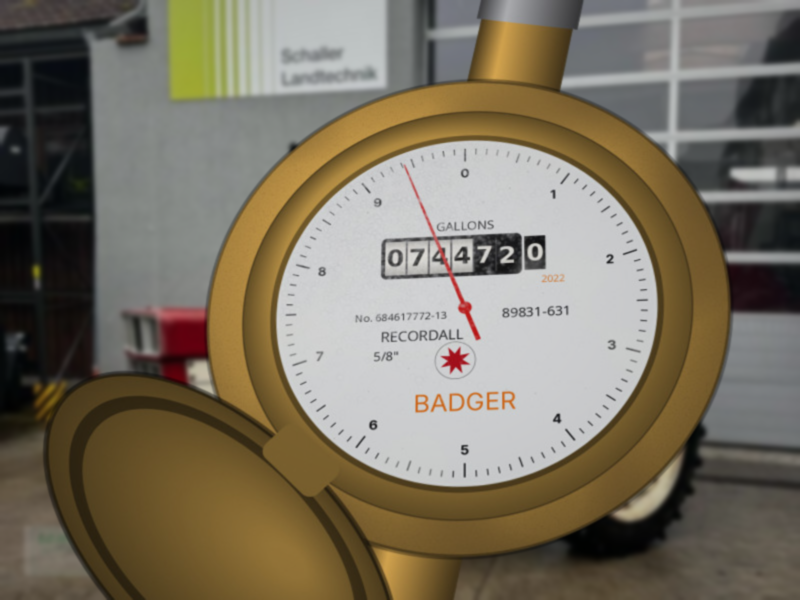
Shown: **744719.4** gal
